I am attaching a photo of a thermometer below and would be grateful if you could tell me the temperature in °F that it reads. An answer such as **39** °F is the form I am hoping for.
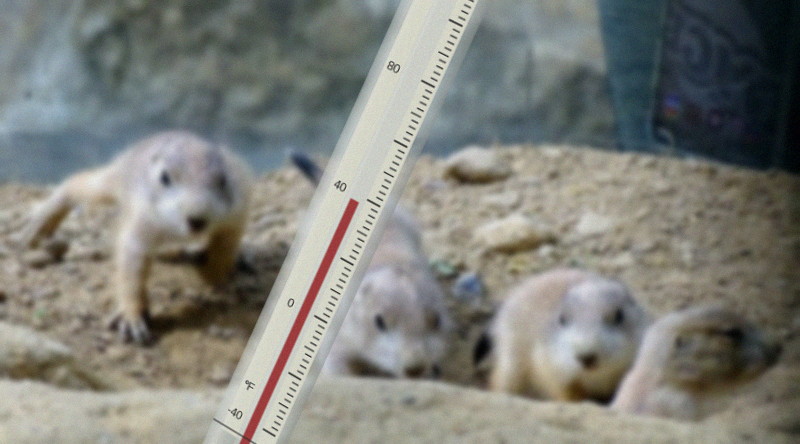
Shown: **38** °F
